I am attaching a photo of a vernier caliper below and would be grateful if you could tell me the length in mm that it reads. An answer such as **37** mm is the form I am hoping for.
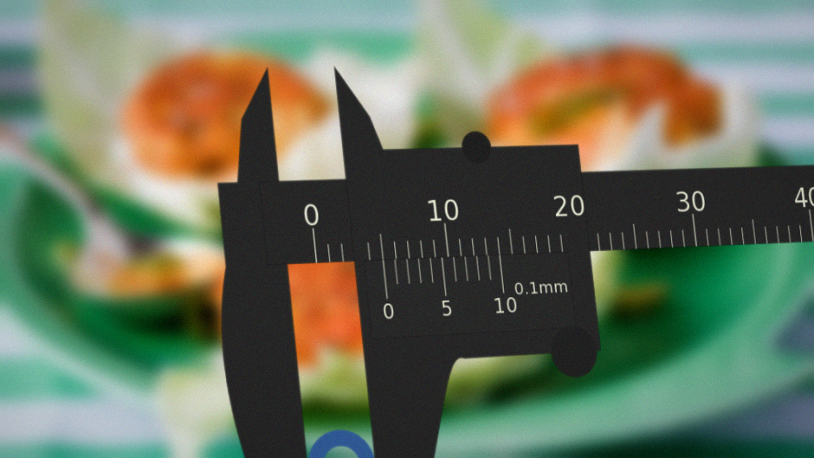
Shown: **5.0** mm
